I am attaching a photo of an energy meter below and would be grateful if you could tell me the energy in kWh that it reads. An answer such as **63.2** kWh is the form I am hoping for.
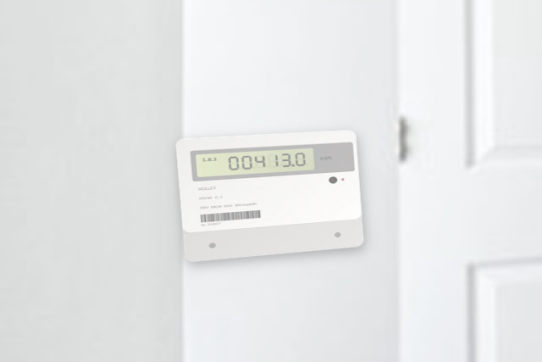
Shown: **413.0** kWh
